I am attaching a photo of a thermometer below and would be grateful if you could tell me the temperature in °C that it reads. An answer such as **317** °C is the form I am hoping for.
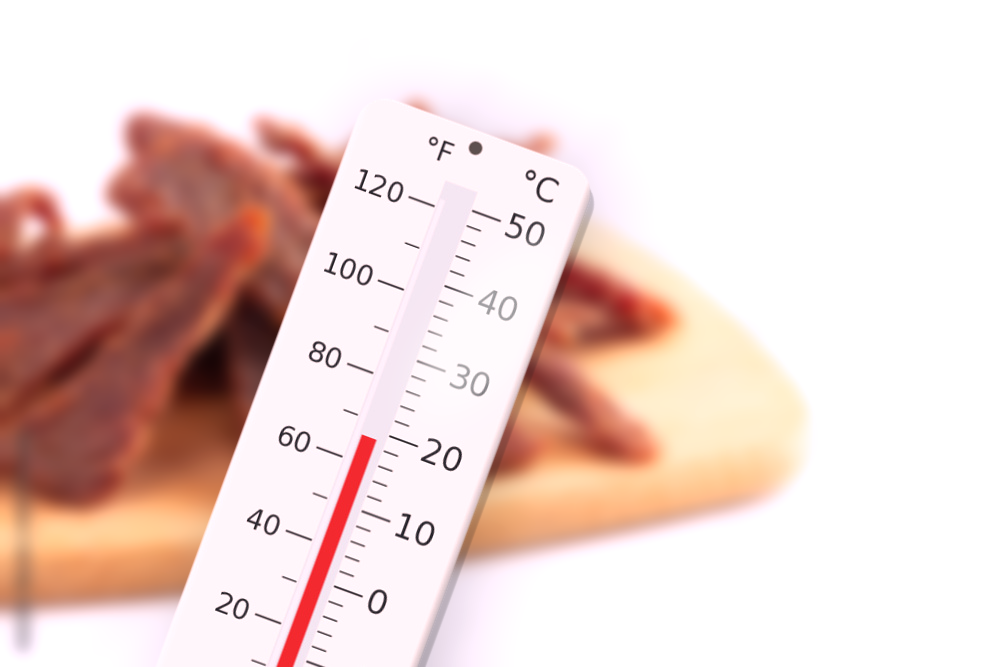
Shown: **19** °C
